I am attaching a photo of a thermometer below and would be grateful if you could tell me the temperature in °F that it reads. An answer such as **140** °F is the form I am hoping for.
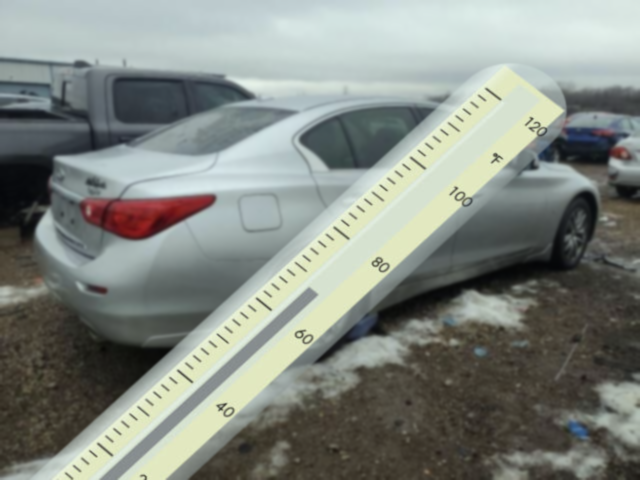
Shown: **68** °F
